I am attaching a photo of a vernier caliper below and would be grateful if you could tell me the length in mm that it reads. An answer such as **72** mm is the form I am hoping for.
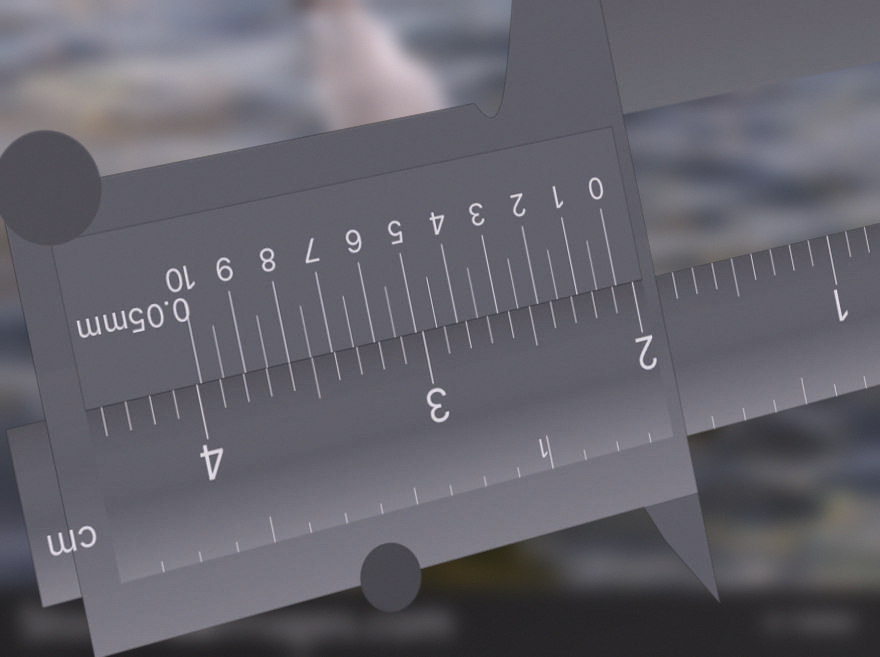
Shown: **20.8** mm
